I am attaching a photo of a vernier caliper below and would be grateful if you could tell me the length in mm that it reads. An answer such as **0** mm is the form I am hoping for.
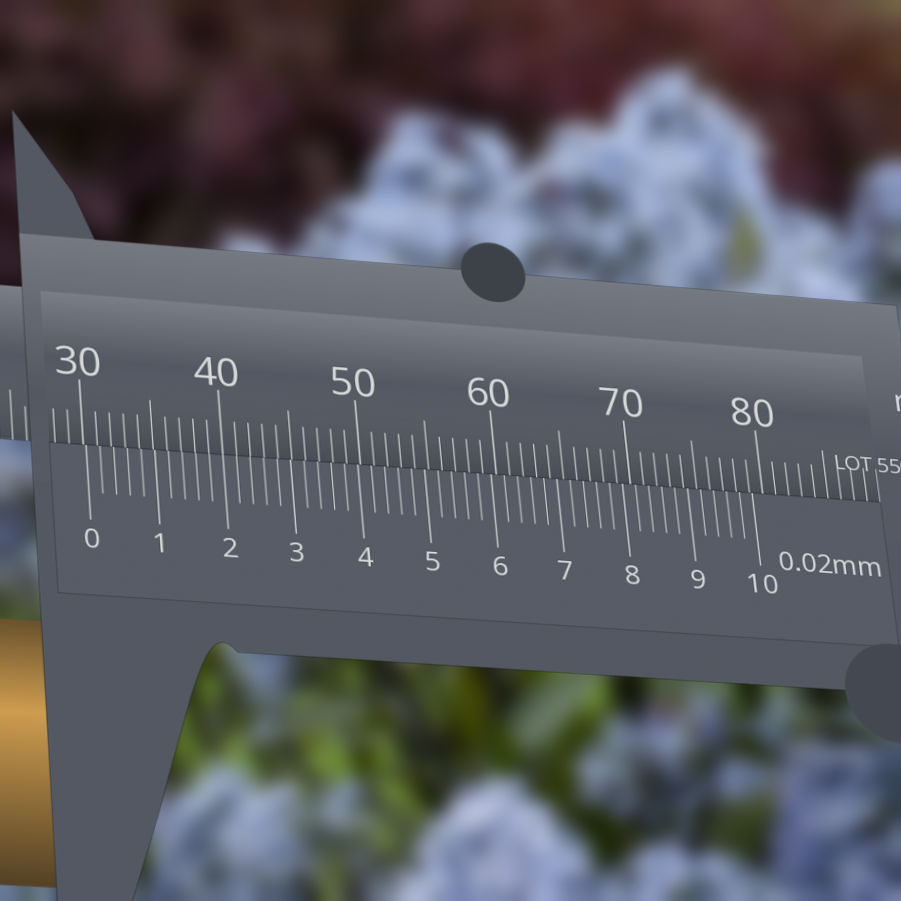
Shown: **30.2** mm
